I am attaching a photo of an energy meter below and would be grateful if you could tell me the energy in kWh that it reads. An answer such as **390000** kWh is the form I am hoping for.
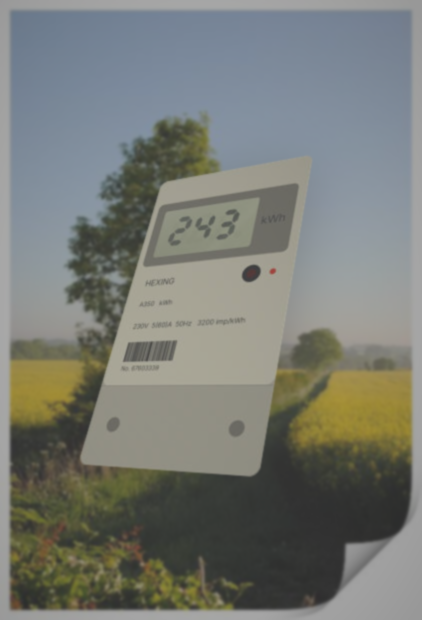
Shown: **243** kWh
